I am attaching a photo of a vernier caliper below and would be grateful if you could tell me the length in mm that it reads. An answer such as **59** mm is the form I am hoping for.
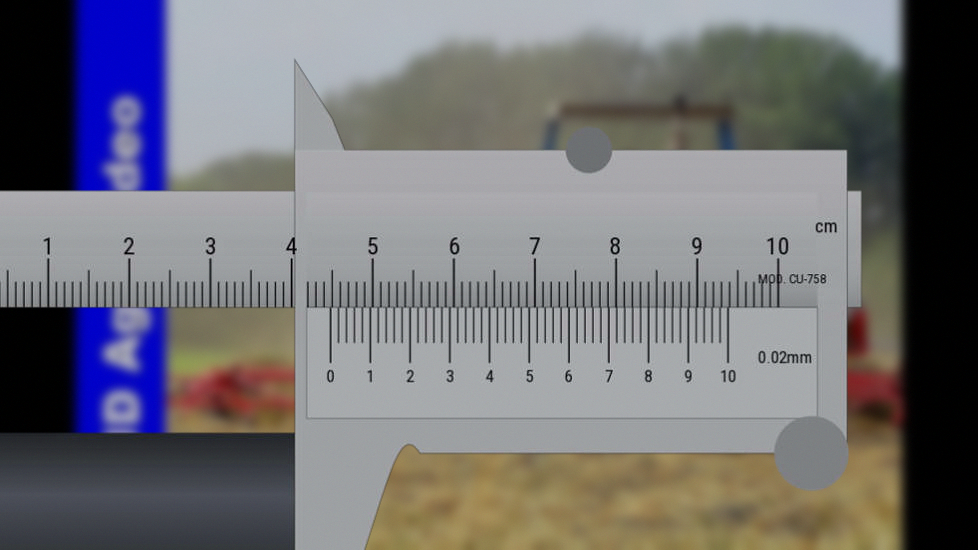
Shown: **44.8** mm
